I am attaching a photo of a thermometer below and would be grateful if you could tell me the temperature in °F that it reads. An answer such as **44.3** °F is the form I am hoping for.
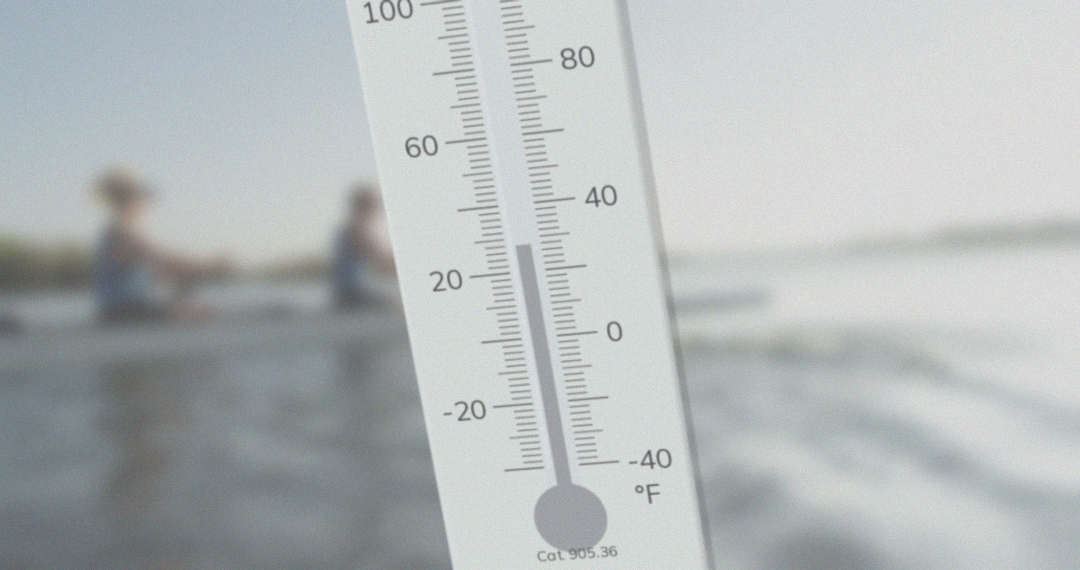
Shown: **28** °F
